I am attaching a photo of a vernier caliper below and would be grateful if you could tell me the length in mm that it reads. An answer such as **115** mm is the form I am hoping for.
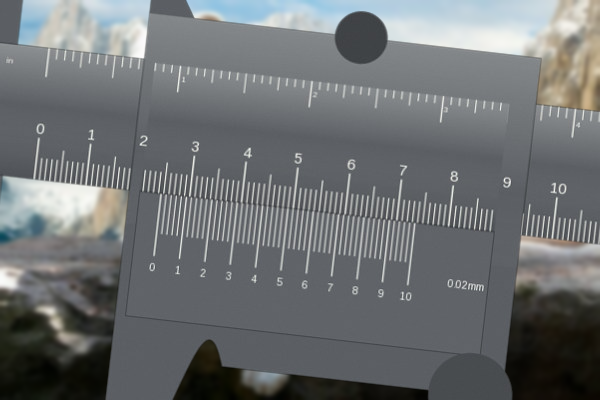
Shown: **24.5** mm
